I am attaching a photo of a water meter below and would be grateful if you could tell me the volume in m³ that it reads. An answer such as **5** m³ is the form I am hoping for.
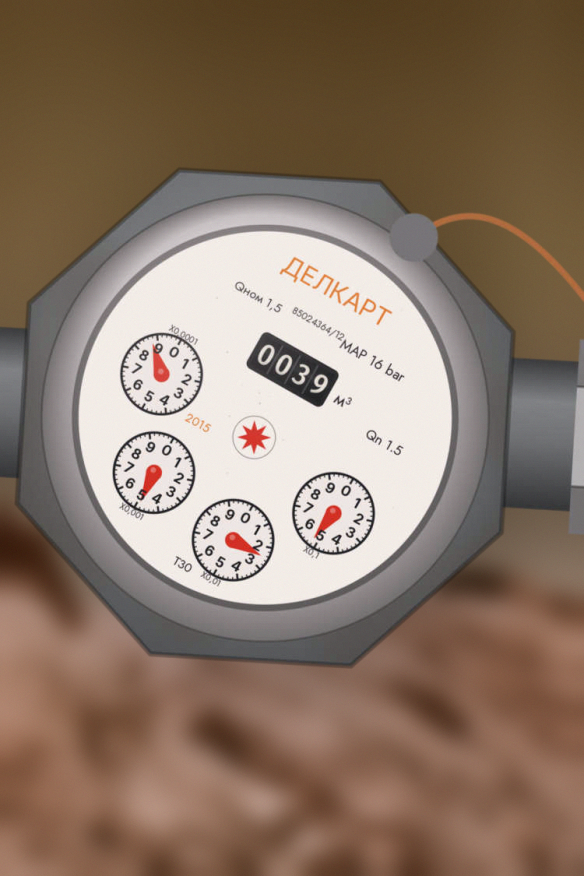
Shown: **39.5248** m³
